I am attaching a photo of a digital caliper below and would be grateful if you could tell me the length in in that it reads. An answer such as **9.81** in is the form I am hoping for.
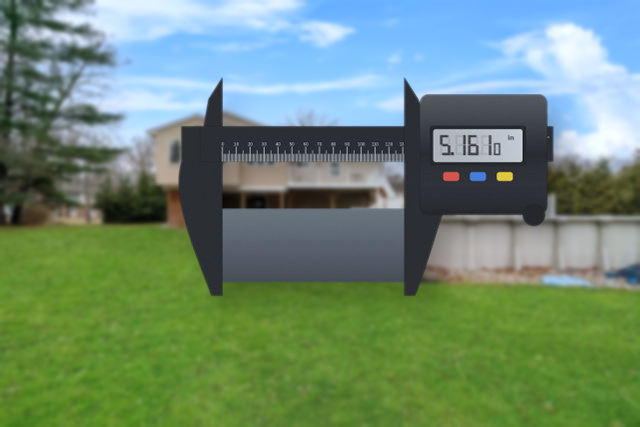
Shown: **5.1610** in
